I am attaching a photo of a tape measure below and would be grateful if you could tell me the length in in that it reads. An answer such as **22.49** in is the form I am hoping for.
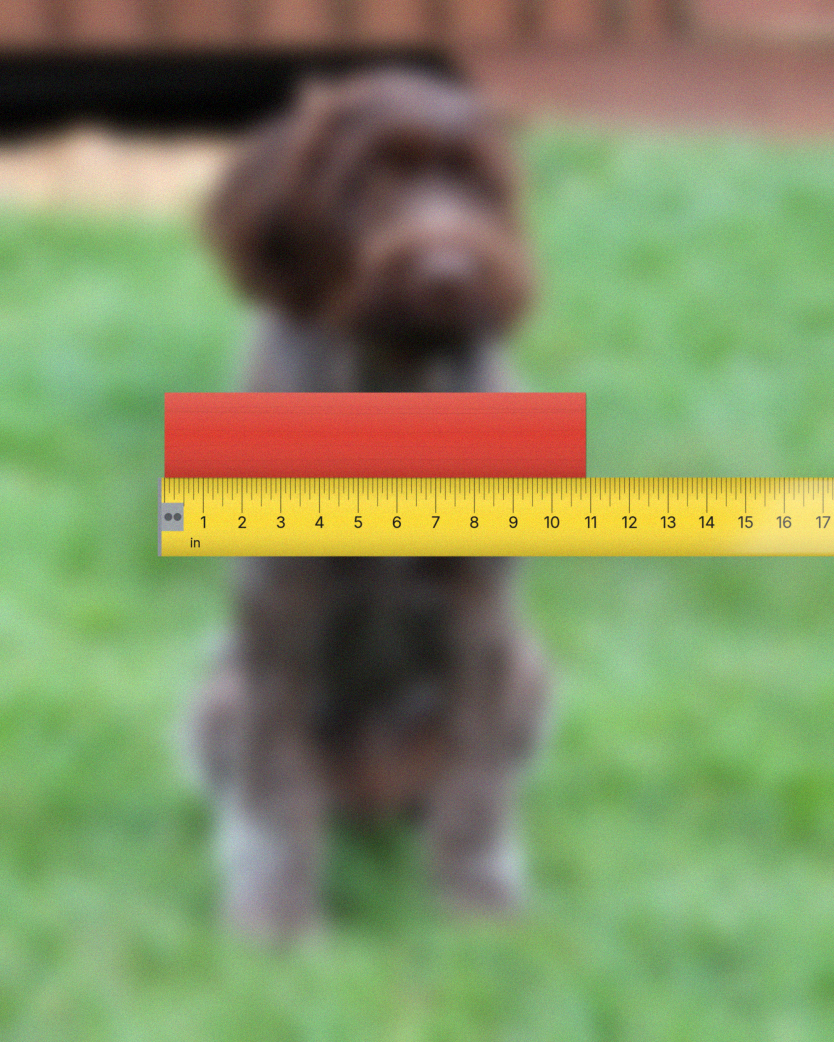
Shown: **10.875** in
